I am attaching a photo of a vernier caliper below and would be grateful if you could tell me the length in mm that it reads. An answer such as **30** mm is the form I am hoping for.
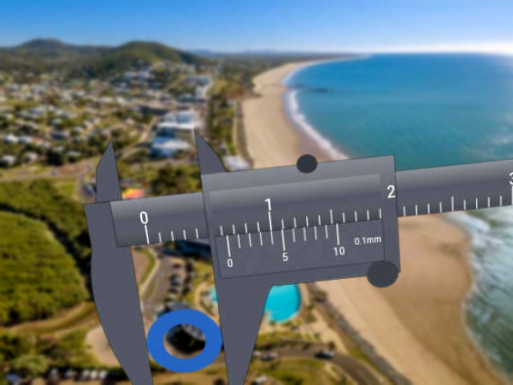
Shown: **6.4** mm
